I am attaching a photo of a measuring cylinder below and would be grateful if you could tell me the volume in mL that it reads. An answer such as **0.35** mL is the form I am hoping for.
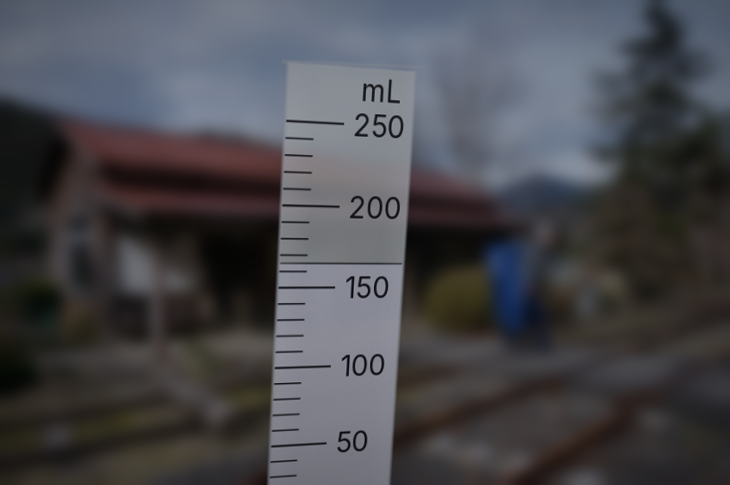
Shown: **165** mL
